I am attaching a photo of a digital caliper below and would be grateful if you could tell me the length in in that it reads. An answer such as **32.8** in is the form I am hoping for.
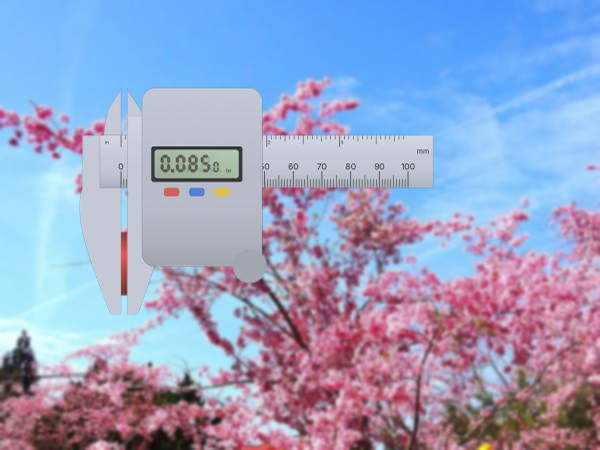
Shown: **0.0850** in
